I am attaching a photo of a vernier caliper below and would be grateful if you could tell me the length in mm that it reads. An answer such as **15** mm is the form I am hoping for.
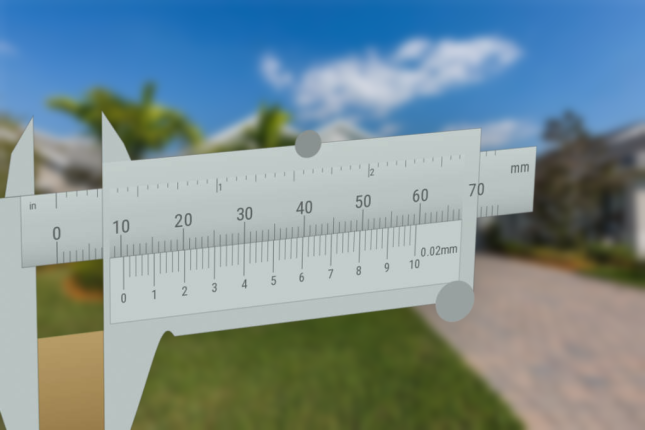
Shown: **10.4** mm
